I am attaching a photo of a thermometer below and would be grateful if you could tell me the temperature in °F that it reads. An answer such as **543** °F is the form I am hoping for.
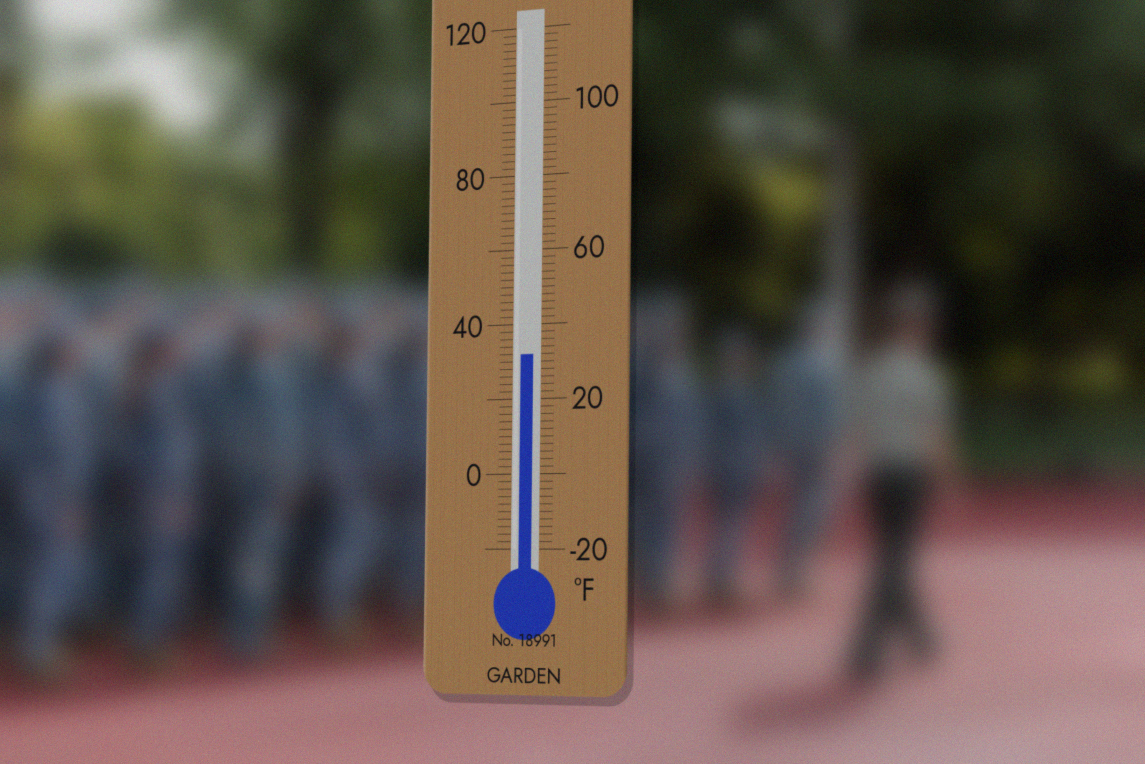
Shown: **32** °F
